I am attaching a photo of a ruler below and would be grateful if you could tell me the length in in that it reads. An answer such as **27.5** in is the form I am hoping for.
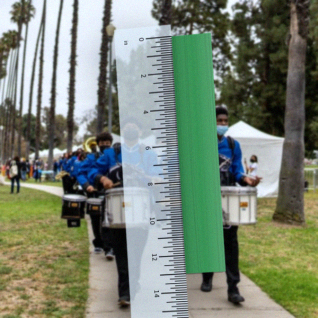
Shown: **13** in
